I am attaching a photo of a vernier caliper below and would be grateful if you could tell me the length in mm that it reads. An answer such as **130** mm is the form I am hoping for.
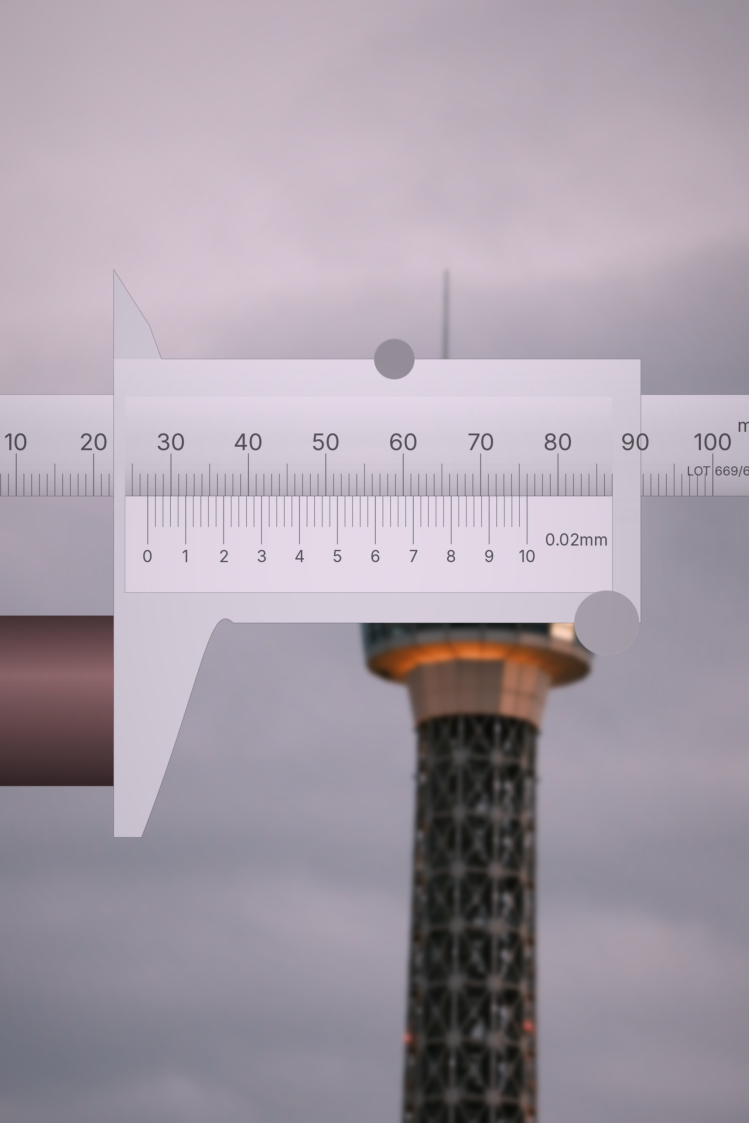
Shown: **27.0** mm
